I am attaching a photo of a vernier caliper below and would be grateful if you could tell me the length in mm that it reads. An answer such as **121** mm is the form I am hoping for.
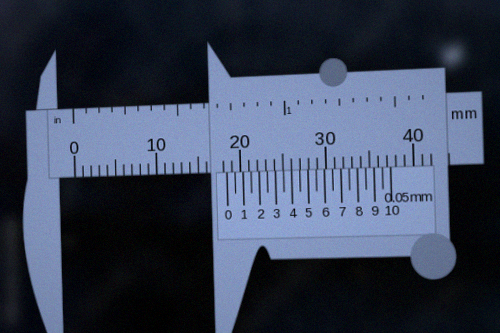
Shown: **18.4** mm
